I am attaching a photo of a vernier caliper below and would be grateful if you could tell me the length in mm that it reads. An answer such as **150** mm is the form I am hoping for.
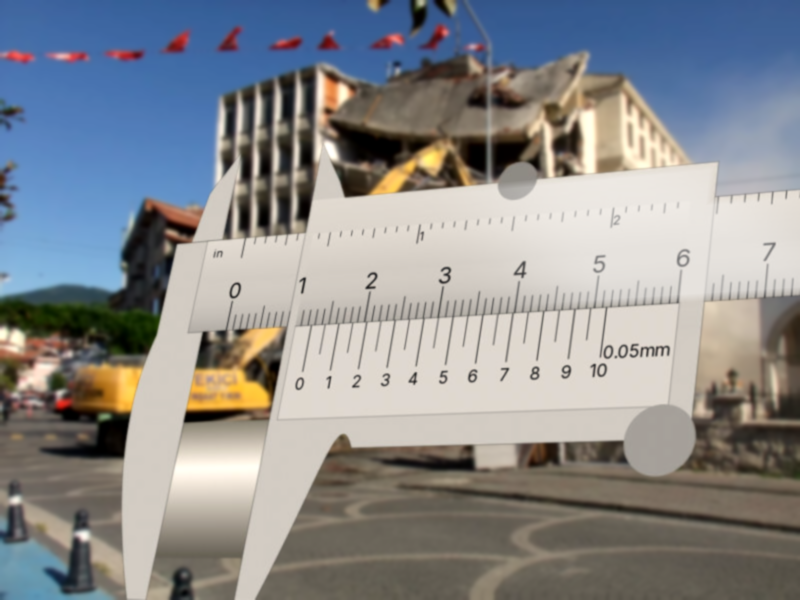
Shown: **12.5** mm
